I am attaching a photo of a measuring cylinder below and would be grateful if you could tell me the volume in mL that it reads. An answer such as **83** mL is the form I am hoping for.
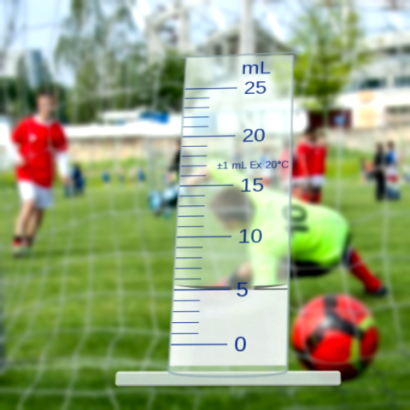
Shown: **5** mL
